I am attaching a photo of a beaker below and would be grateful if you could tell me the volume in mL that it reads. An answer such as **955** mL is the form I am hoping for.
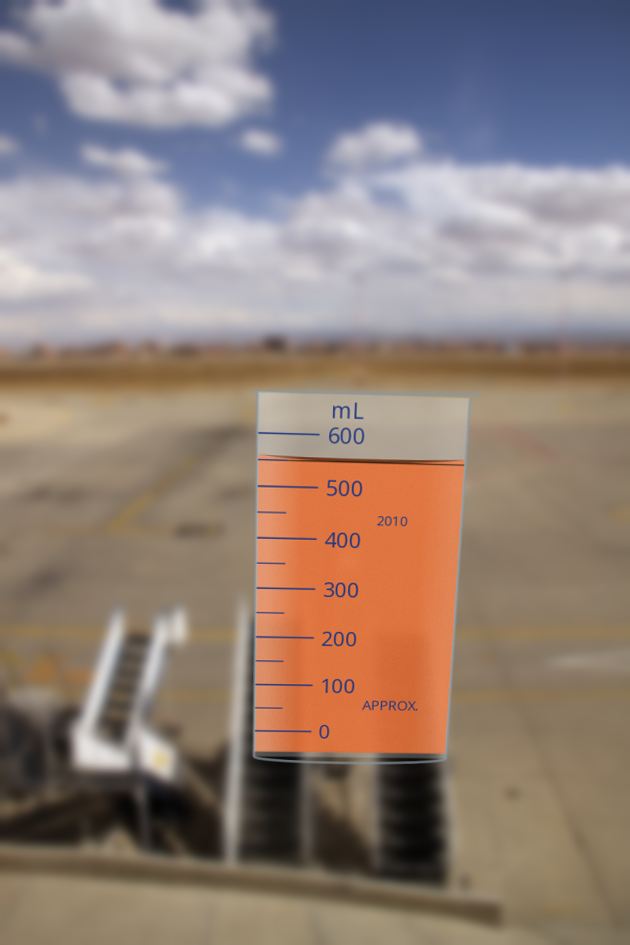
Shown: **550** mL
